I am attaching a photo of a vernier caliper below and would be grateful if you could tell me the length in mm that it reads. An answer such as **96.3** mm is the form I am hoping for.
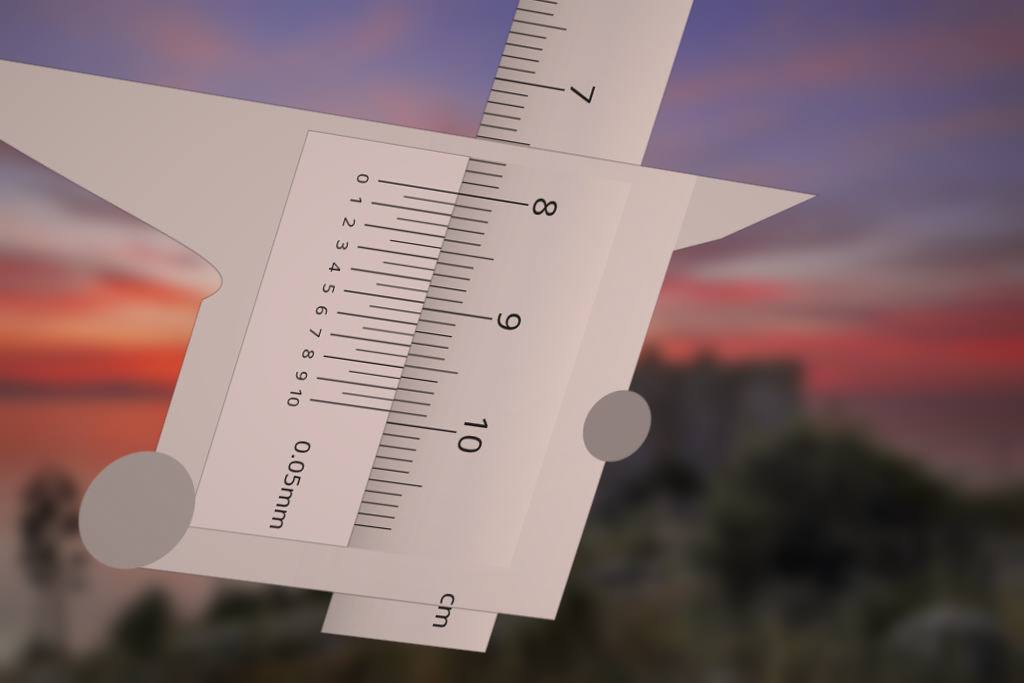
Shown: **80.0** mm
